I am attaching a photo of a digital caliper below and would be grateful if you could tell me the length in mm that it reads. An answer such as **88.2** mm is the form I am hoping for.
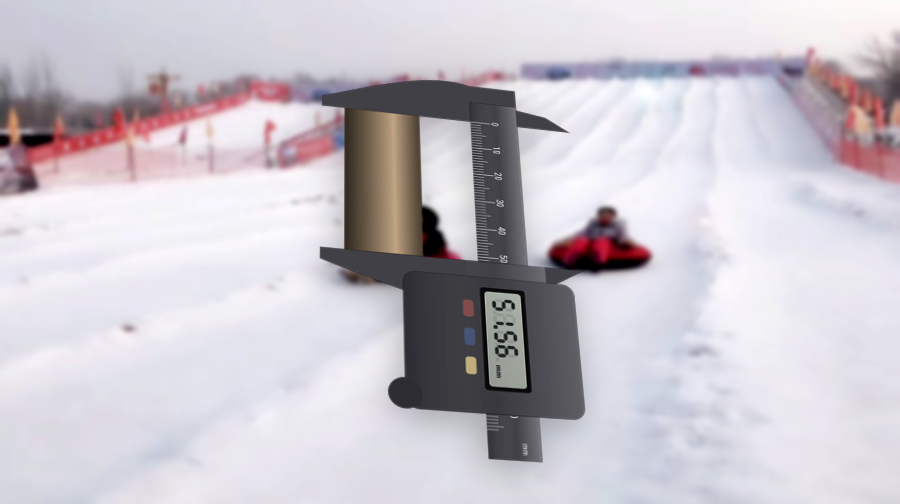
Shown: **51.56** mm
